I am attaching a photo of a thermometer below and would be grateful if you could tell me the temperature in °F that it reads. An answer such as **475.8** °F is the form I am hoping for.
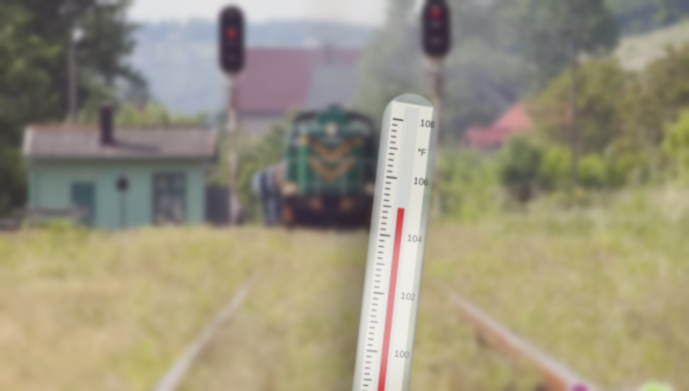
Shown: **105** °F
